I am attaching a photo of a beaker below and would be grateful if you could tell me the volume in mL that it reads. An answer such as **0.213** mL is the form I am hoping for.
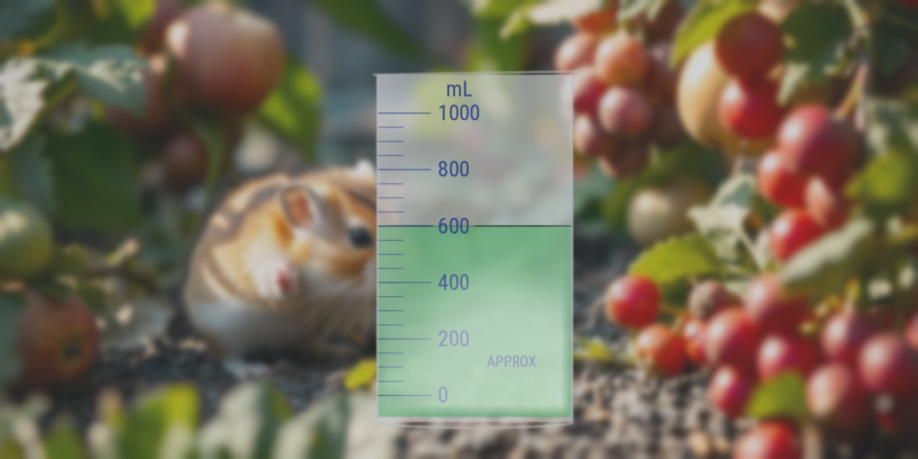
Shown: **600** mL
